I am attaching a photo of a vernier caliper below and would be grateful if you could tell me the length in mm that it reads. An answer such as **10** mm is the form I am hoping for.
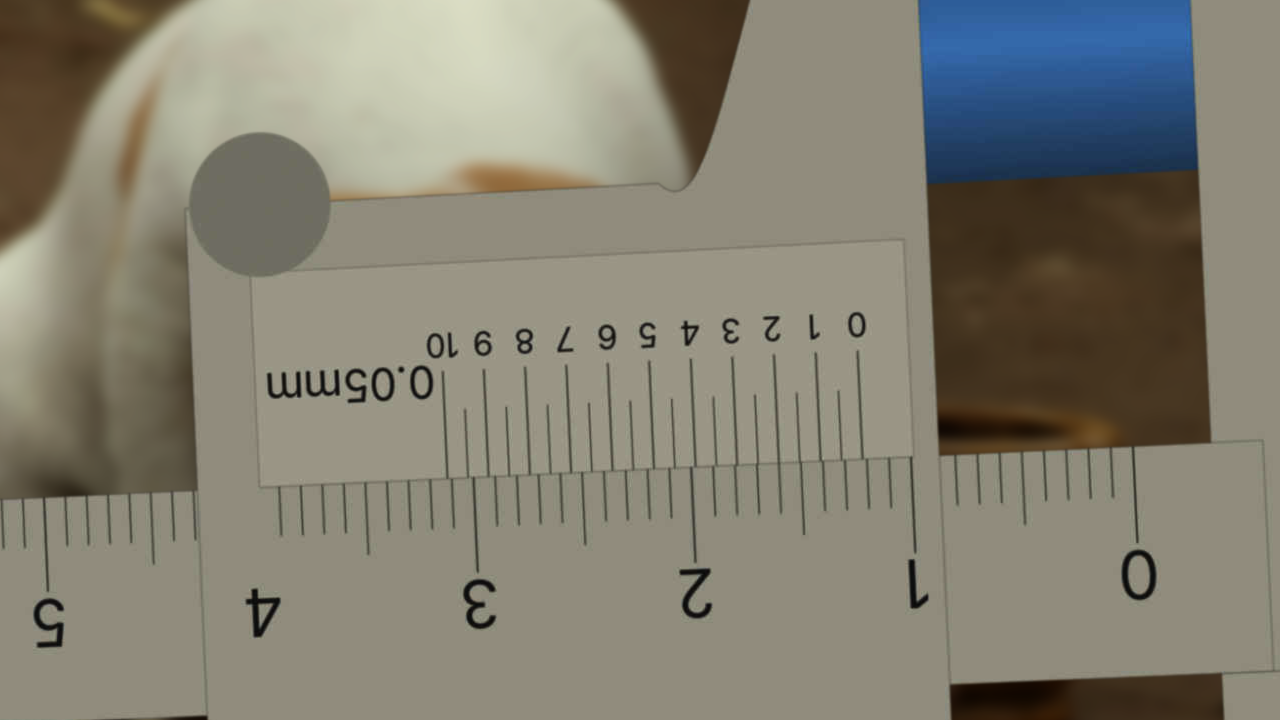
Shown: **12.2** mm
